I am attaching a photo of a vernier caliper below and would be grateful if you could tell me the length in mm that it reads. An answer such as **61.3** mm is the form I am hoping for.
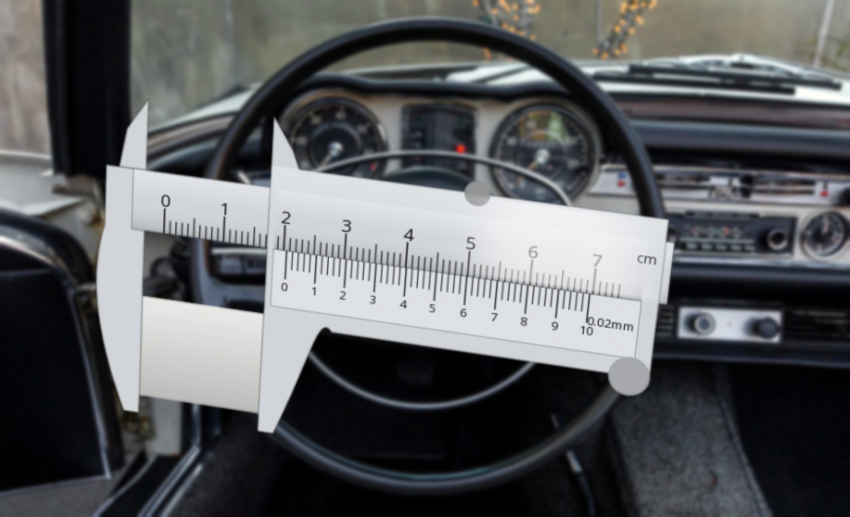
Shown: **20.5** mm
